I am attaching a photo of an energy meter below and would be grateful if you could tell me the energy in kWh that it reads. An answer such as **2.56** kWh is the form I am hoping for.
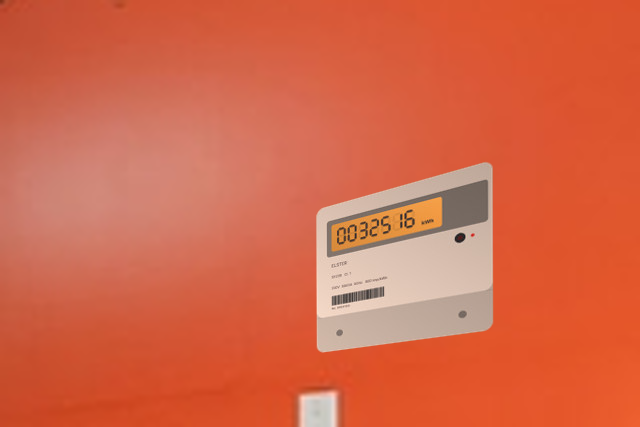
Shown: **32516** kWh
